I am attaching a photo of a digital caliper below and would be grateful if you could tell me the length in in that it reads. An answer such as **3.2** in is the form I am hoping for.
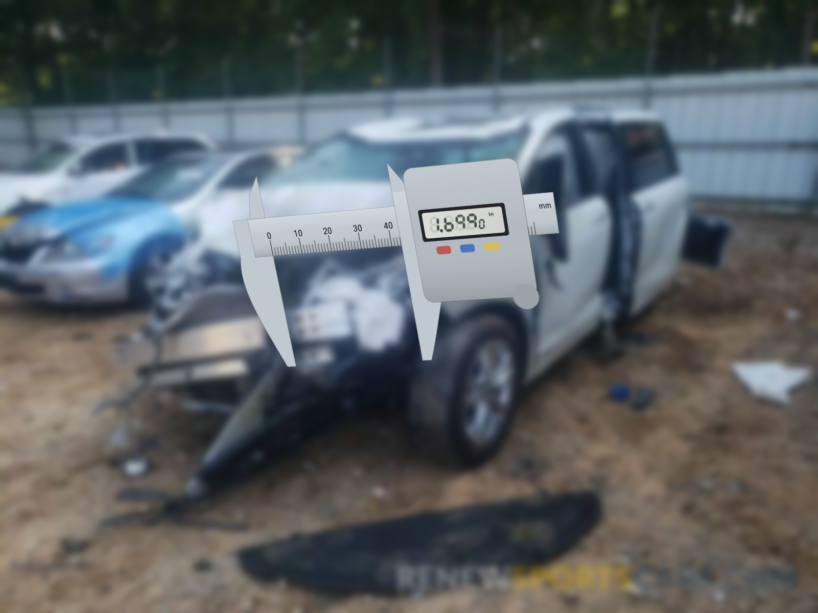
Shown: **1.6990** in
